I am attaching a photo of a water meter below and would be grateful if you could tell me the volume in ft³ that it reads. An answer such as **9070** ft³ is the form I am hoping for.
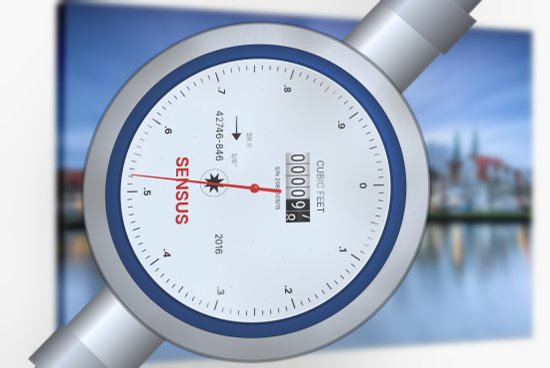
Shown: **97.52** ft³
